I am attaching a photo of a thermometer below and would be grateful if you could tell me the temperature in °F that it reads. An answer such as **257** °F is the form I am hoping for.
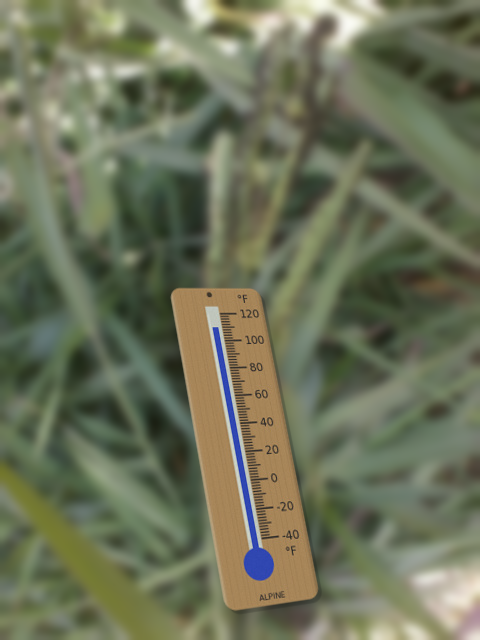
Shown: **110** °F
